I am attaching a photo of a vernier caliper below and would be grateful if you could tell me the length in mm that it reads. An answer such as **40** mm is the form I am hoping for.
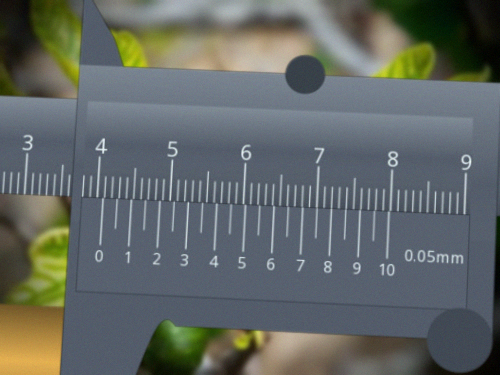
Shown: **40.8** mm
